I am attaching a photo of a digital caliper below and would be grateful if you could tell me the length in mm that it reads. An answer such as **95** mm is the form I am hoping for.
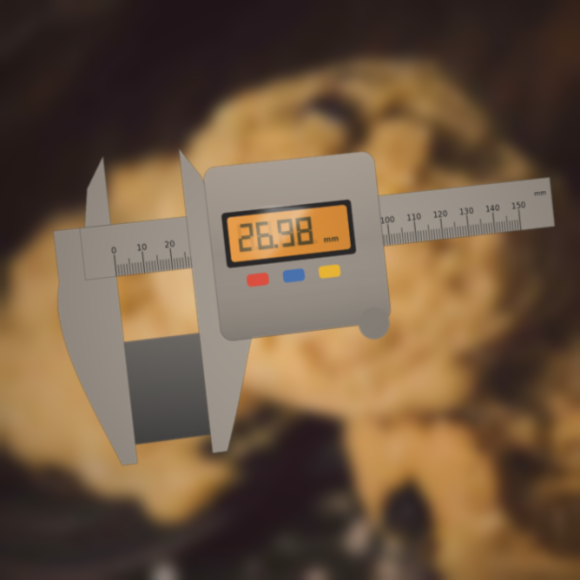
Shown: **26.98** mm
